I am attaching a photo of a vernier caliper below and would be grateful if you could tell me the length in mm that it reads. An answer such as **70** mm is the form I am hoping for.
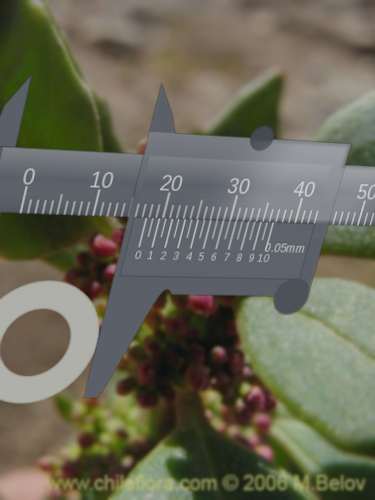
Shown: **17.6** mm
